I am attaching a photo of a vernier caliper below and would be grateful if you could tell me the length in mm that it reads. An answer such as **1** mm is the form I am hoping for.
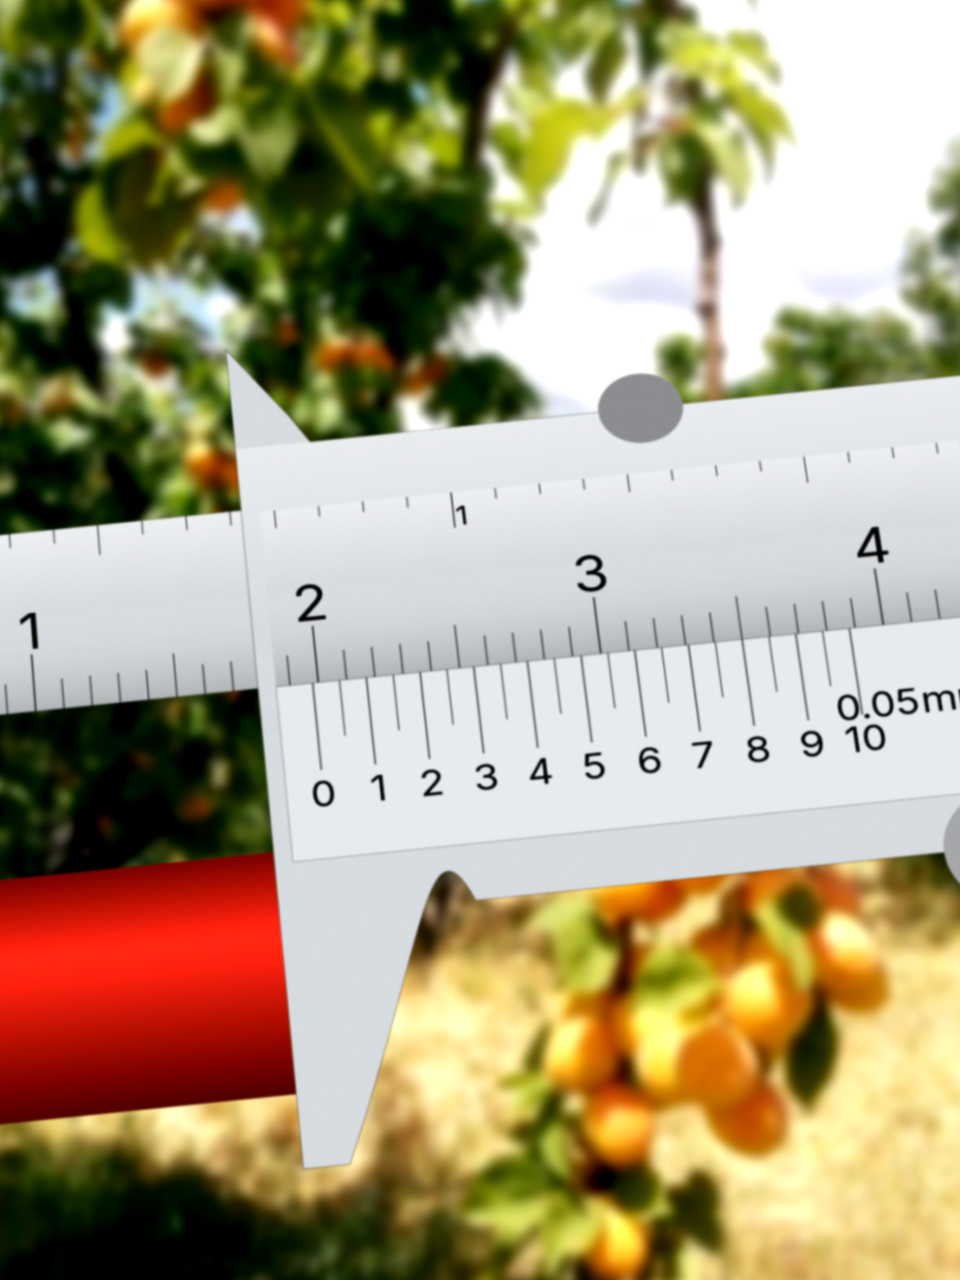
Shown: **19.8** mm
